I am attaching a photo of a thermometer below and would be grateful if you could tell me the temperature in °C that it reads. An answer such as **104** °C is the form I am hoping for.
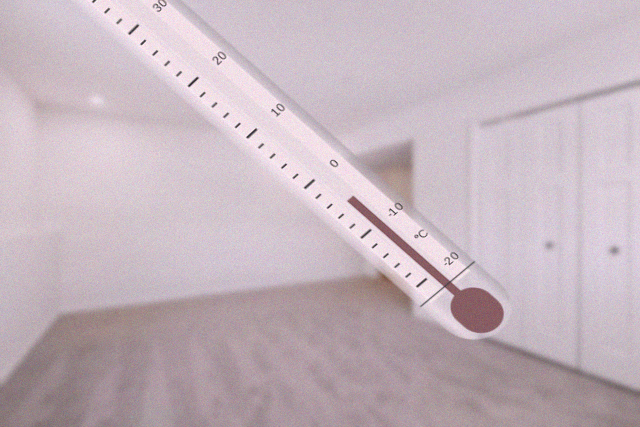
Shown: **-5** °C
